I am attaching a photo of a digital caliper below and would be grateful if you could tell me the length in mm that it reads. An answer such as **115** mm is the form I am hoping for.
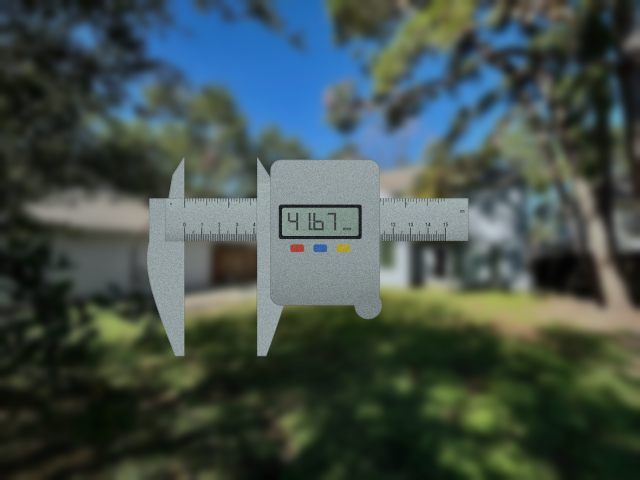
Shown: **41.67** mm
